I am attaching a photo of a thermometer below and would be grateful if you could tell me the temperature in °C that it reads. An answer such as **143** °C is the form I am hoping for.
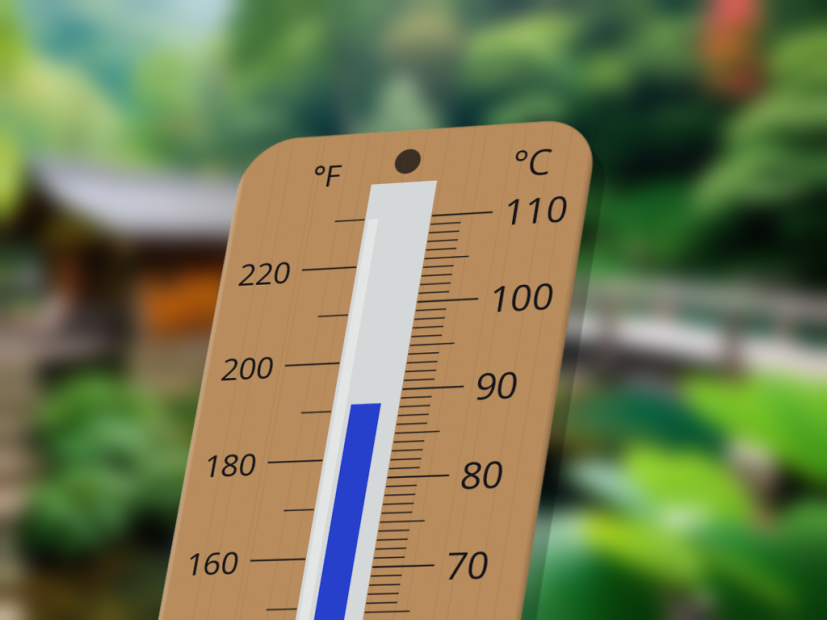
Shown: **88.5** °C
